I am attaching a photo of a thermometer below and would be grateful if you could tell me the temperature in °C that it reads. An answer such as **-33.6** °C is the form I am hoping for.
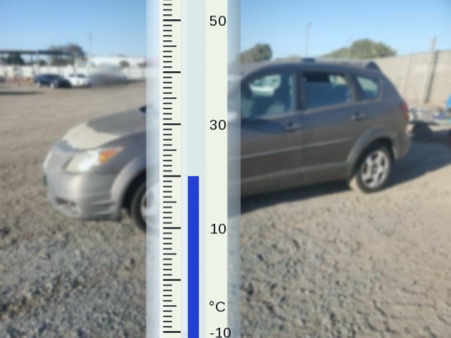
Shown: **20** °C
